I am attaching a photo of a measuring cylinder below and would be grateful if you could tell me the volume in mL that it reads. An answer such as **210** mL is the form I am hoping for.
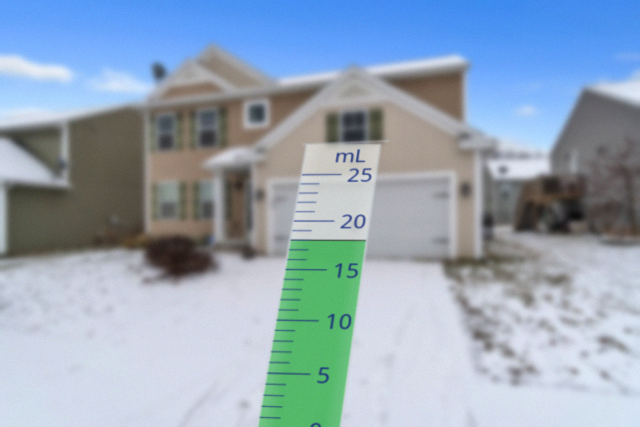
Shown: **18** mL
